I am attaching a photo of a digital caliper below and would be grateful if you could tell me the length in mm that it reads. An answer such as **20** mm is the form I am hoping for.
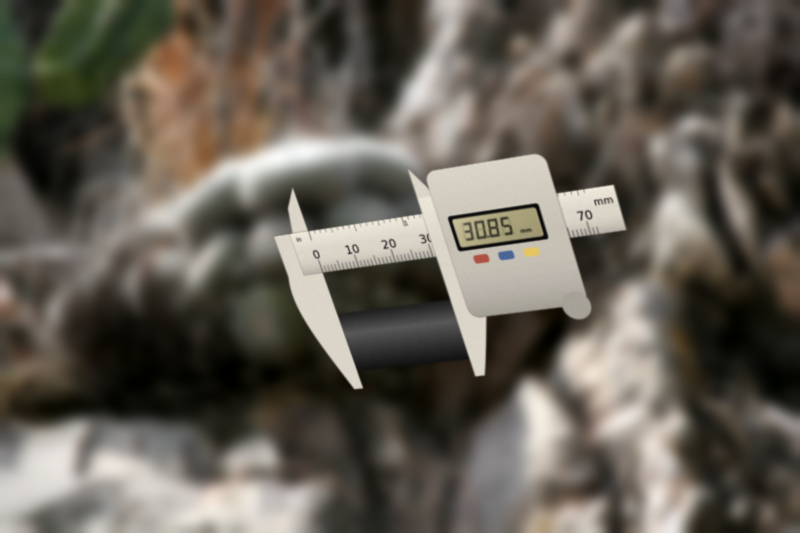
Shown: **30.85** mm
